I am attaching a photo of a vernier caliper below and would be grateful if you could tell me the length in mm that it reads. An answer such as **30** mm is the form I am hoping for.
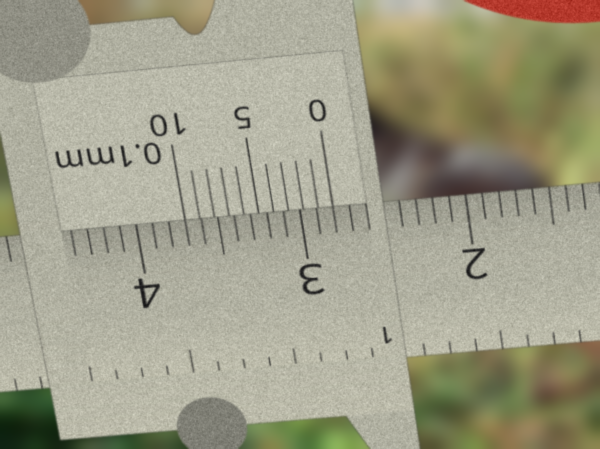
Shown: **28.0** mm
